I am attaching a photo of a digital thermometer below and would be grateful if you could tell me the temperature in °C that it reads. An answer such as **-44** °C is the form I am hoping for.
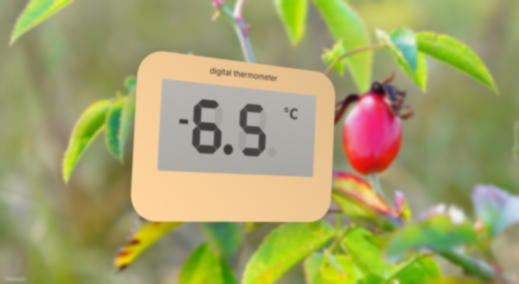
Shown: **-6.5** °C
